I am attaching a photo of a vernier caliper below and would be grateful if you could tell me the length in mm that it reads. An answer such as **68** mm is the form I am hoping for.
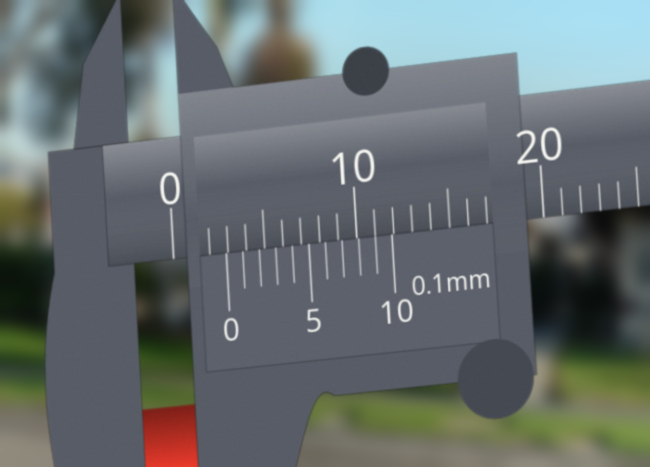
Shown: **2.9** mm
